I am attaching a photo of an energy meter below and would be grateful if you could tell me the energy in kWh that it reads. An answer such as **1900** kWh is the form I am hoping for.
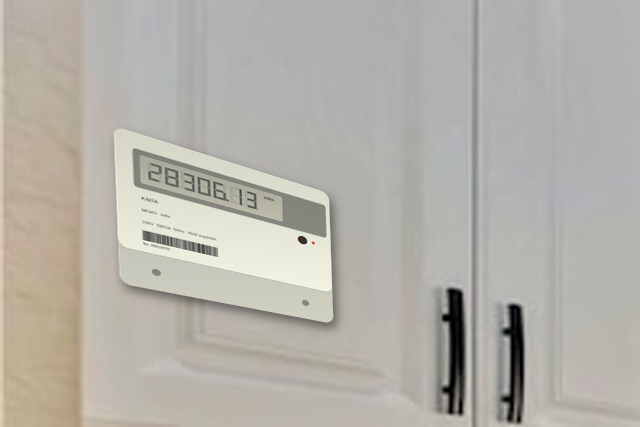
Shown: **28306.13** kWh
